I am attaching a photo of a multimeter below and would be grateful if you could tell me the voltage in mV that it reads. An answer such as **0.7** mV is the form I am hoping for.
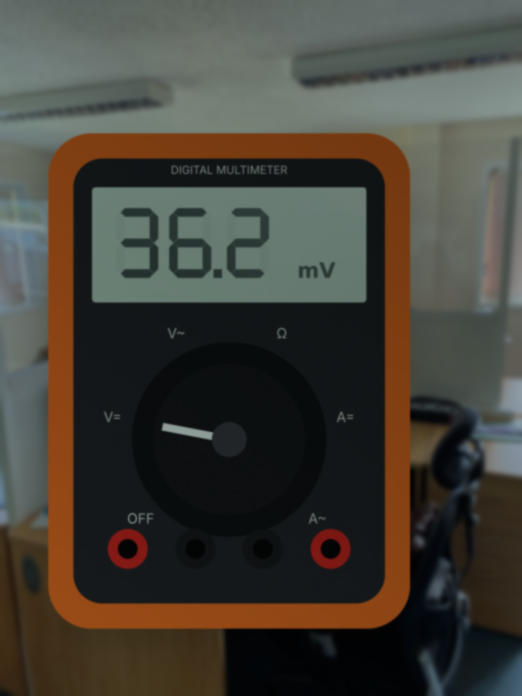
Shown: **36.2** mV
